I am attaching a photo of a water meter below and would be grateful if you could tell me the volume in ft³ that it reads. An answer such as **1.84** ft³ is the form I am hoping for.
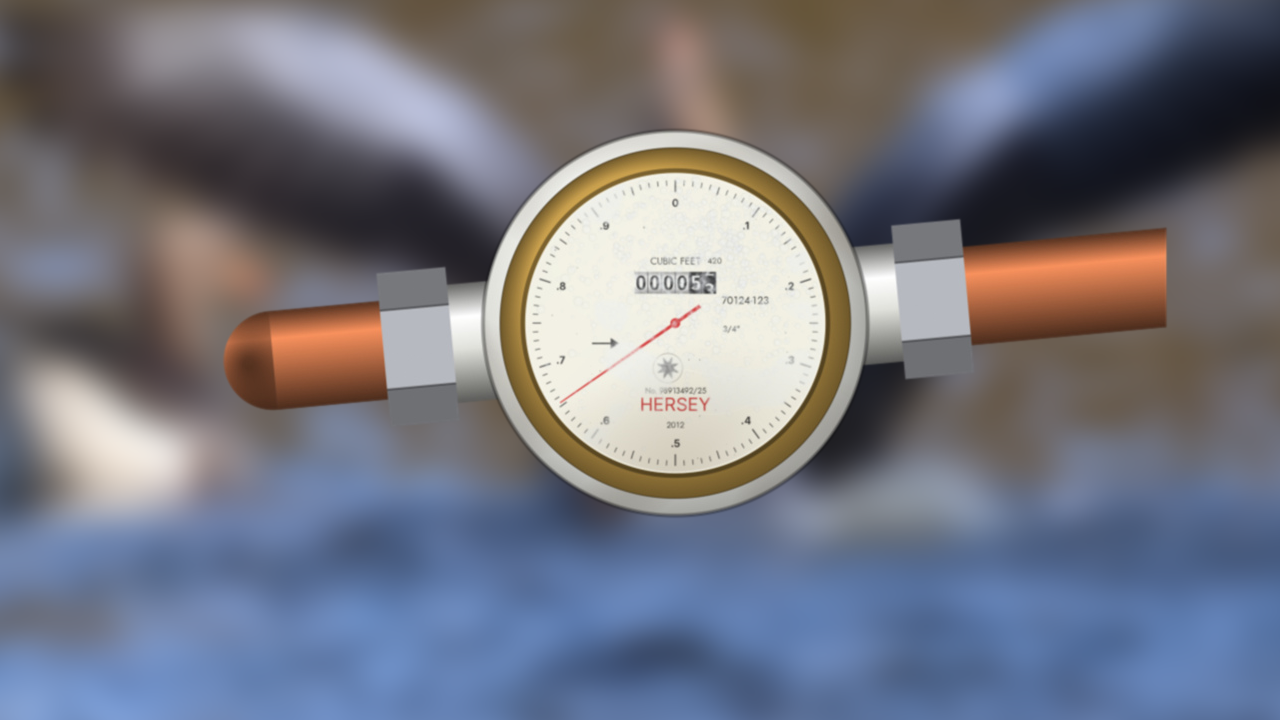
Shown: **52.65** ft³
